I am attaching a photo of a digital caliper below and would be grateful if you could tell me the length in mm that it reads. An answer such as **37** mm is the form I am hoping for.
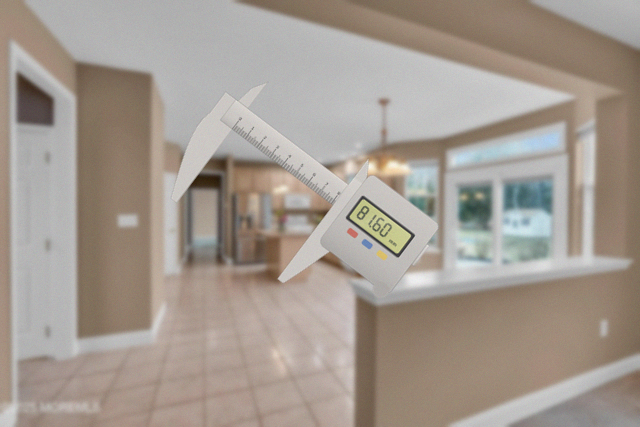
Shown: **81.60** mm
